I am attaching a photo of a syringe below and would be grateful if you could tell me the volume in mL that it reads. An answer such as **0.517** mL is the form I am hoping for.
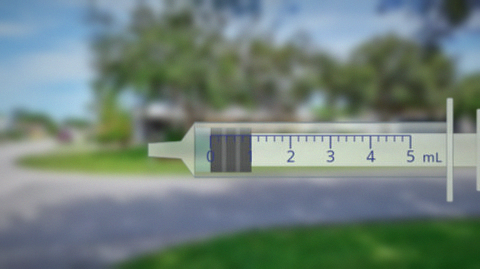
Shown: **0** mL
